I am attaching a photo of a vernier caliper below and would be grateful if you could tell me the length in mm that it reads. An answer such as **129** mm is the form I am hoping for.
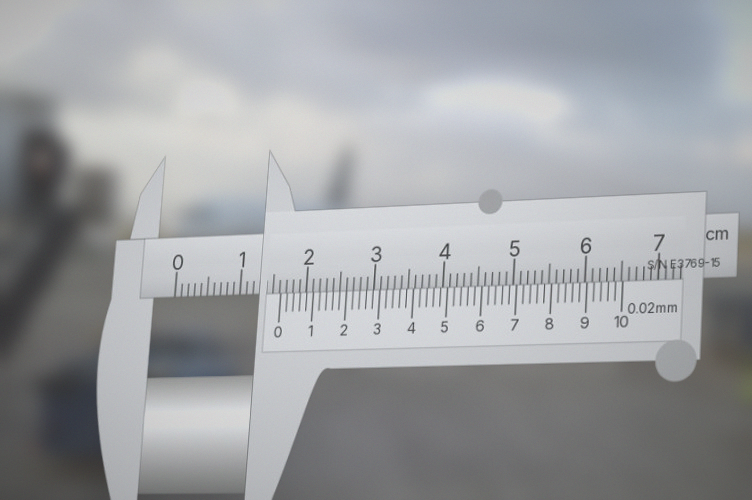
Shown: **16.2** mm
